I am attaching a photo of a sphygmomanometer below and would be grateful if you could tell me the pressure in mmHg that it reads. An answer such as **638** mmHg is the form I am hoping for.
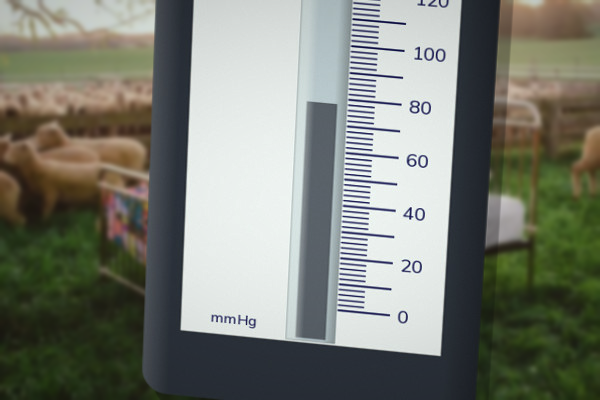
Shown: **78** mmHg
